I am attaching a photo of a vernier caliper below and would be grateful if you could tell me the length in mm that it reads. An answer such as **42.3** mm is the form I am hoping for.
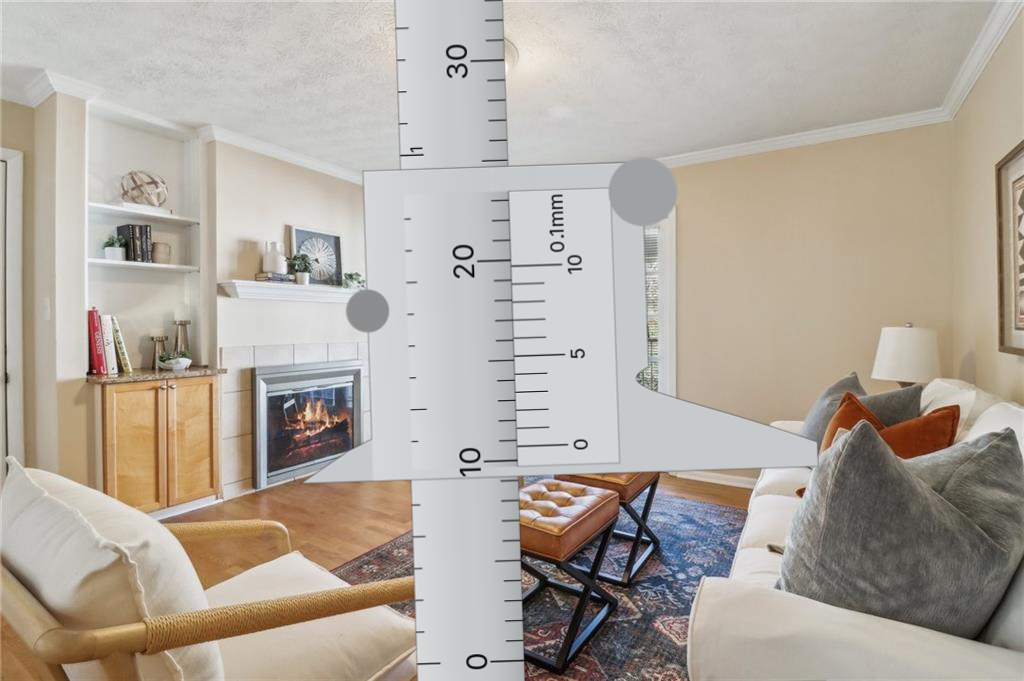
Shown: **10.7** mm
